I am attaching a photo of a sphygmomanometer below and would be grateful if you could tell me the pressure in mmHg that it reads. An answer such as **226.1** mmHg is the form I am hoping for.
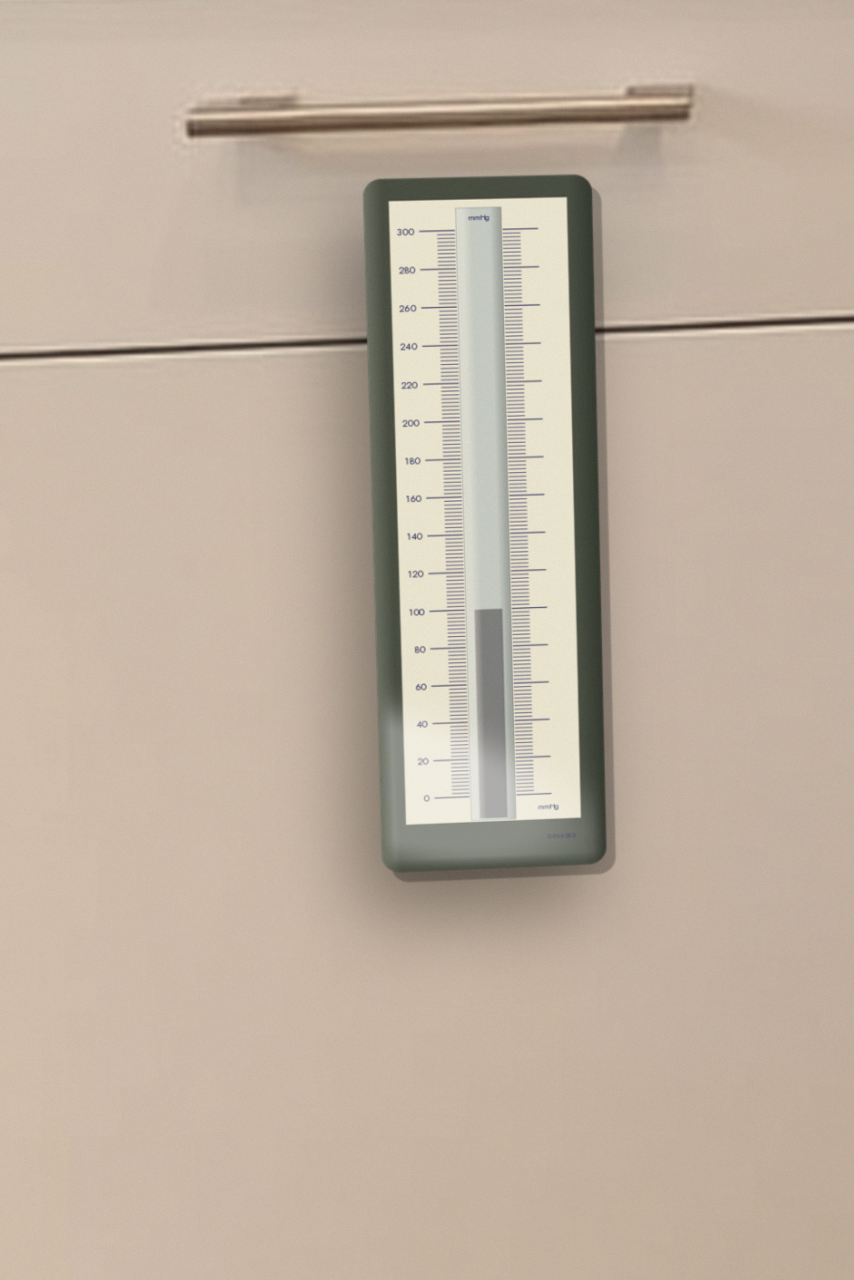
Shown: **100** mmHg
